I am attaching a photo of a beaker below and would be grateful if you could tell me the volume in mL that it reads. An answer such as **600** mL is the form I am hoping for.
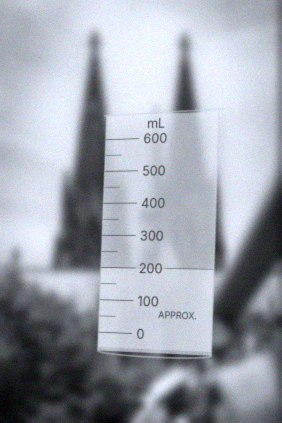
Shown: **200** mL
